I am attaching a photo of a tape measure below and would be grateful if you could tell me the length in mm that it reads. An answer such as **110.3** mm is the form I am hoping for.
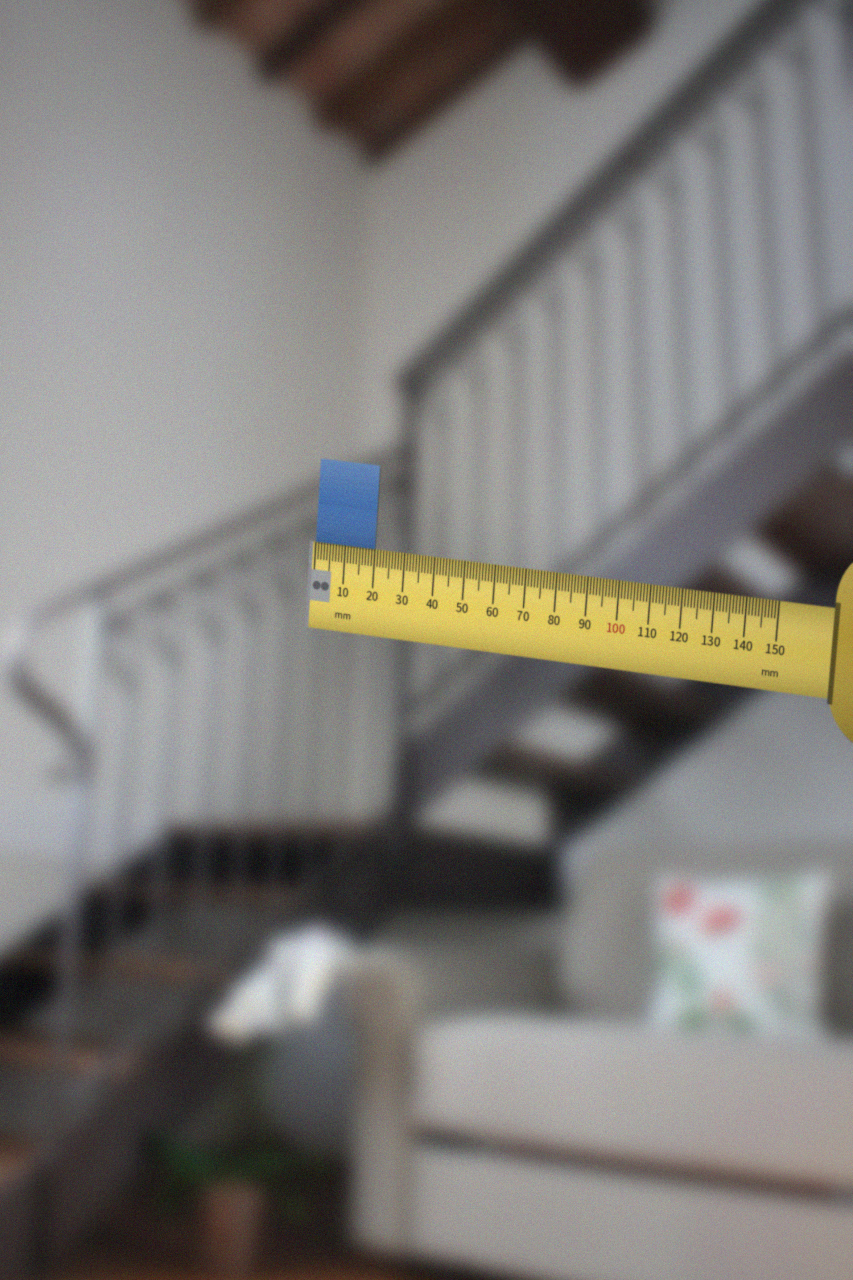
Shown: **20** mm
